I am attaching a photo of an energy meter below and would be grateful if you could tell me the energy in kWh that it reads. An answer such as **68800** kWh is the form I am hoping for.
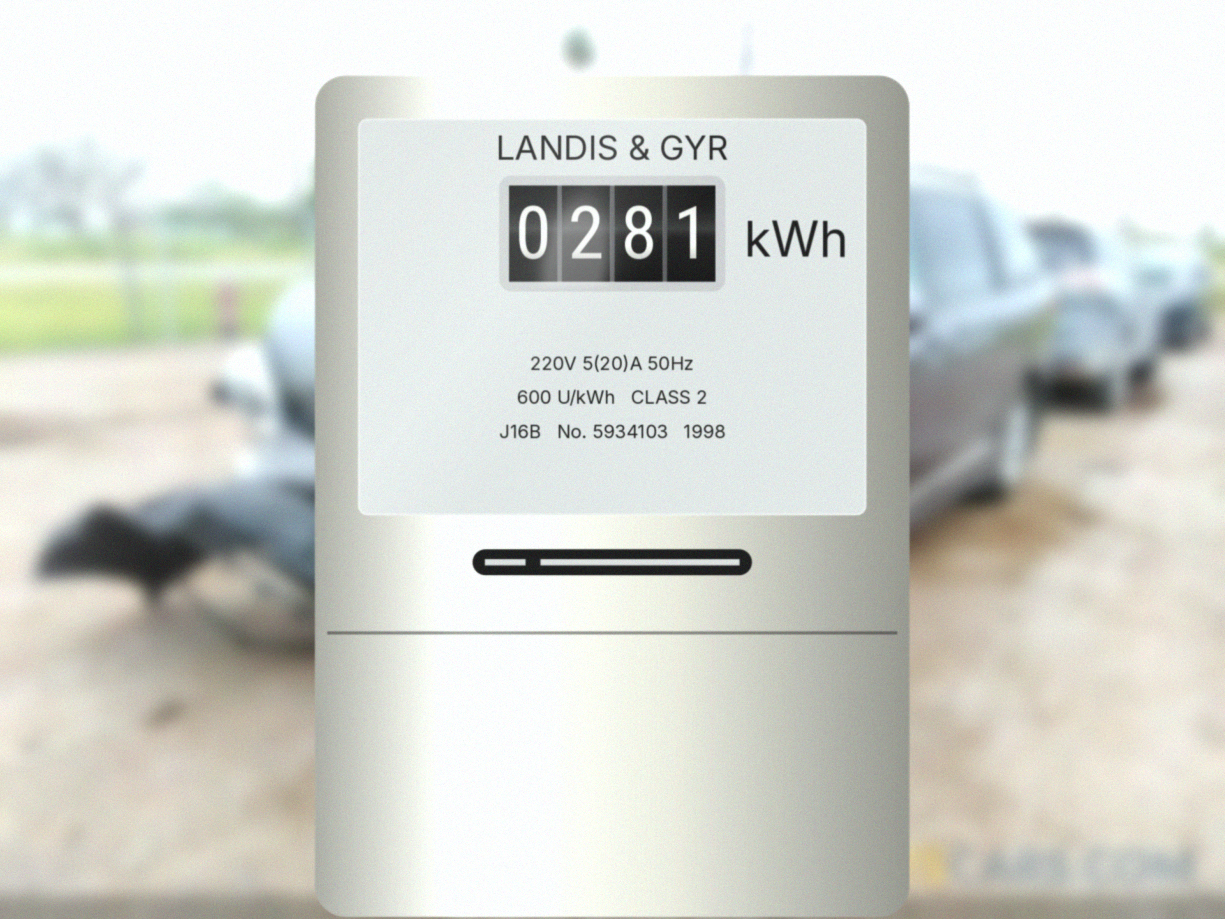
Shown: **281** kWh
